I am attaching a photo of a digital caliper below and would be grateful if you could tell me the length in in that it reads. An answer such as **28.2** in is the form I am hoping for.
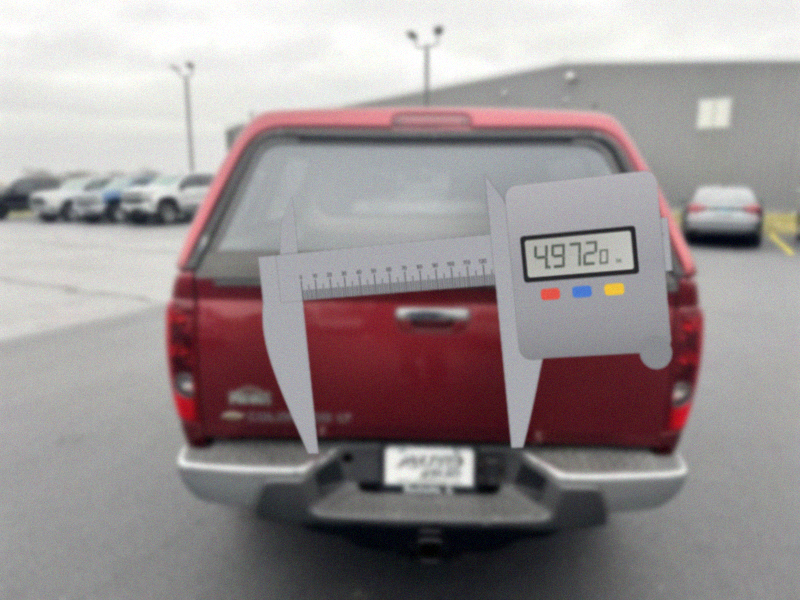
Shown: **4.9720** in
